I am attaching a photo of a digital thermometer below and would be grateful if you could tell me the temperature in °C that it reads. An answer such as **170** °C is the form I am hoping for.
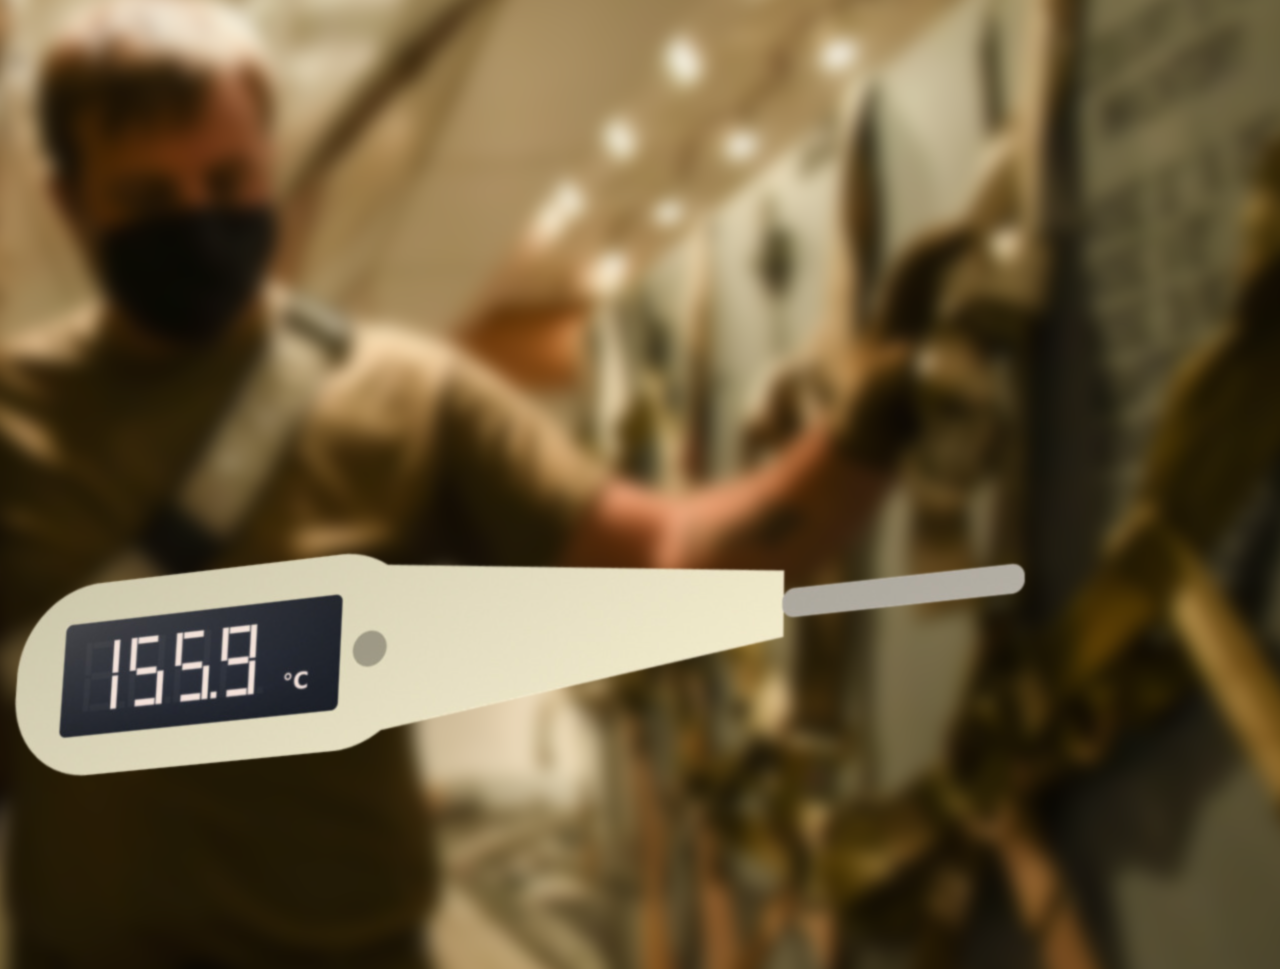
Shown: **155.9** °C
